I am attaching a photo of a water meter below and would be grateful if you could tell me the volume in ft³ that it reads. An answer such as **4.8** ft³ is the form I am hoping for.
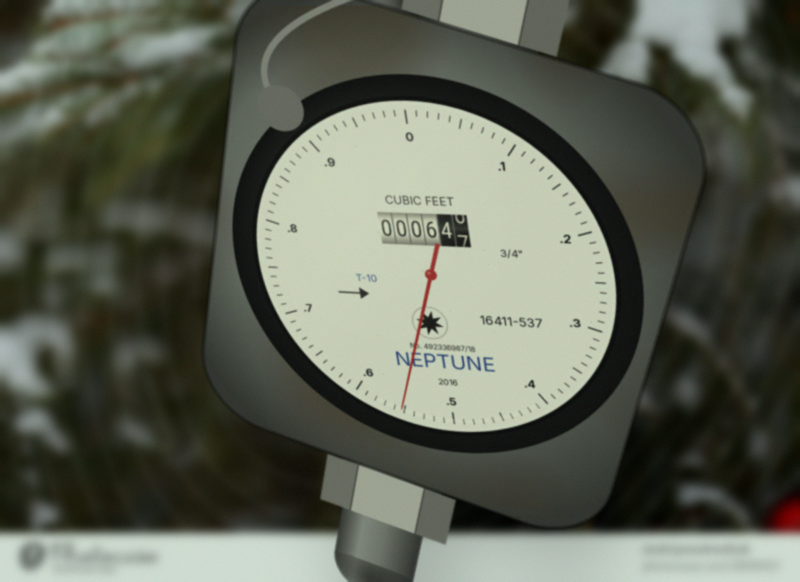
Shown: **646.55** ft³
